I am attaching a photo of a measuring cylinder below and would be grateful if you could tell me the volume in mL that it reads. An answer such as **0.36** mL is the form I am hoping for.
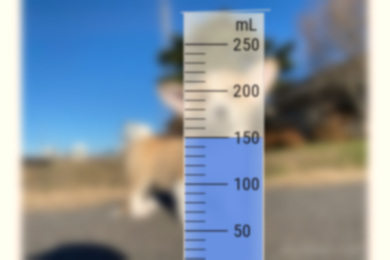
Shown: **150** mL
